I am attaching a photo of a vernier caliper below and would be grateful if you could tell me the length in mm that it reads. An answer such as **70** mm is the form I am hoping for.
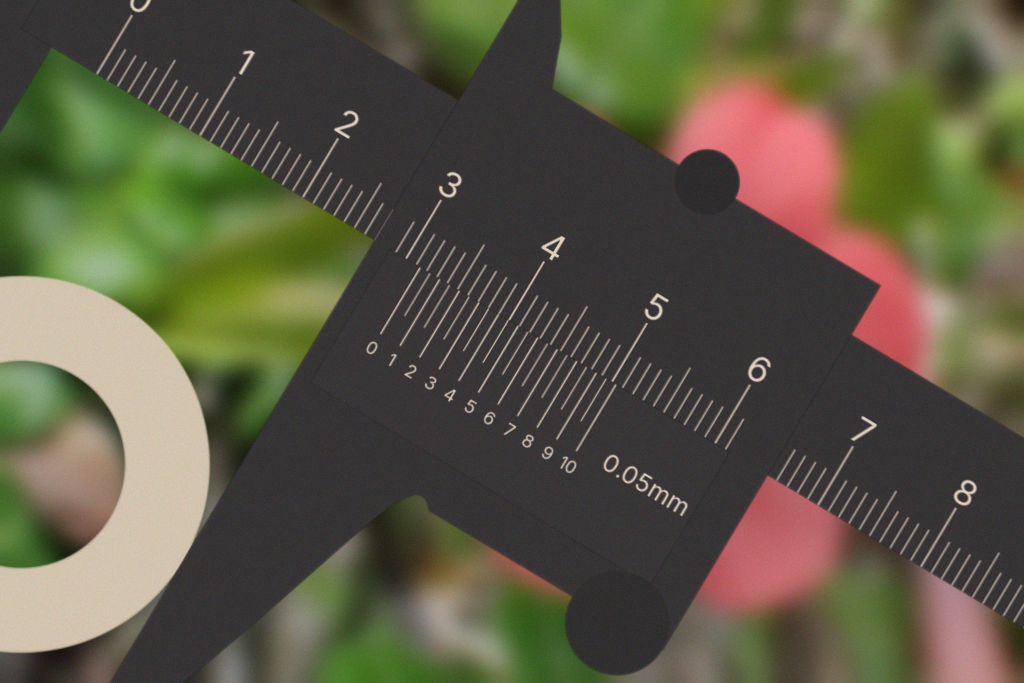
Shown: **31.4** mm
